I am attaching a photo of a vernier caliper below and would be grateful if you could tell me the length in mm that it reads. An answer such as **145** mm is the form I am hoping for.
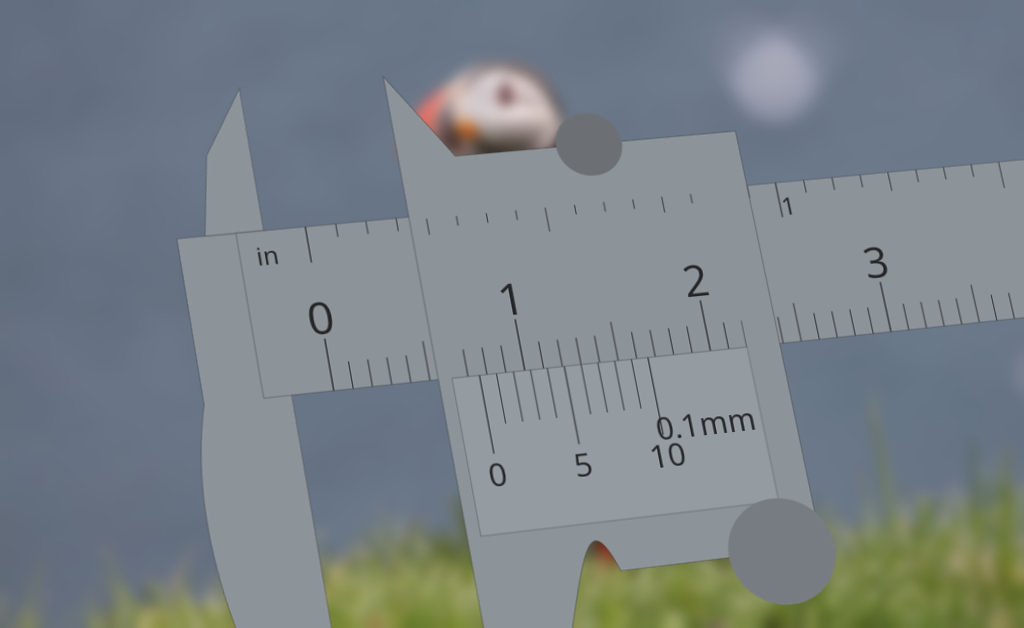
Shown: **7.6** mm
